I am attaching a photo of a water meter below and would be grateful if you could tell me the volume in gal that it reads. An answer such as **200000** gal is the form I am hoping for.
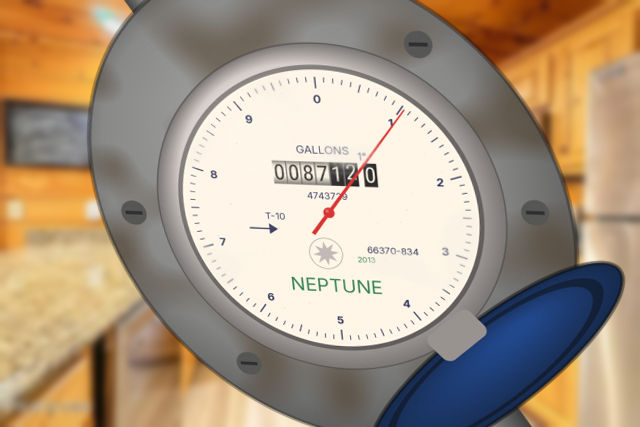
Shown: **87121.0** gal
